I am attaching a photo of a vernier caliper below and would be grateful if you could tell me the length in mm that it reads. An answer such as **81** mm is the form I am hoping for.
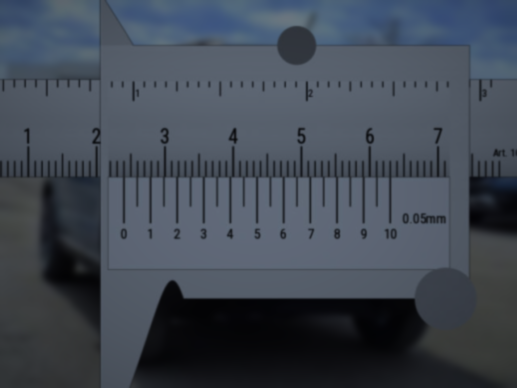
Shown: **24.0** mm
